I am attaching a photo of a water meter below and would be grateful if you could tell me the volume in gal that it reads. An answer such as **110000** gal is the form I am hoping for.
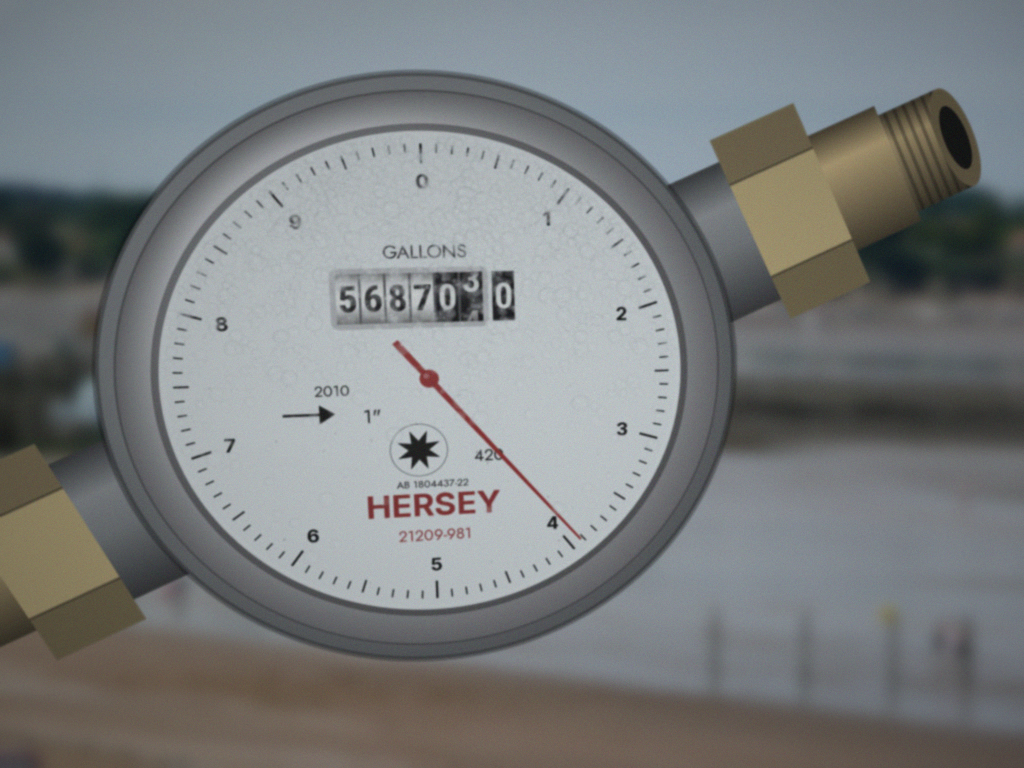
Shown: **5687033.9** gal
